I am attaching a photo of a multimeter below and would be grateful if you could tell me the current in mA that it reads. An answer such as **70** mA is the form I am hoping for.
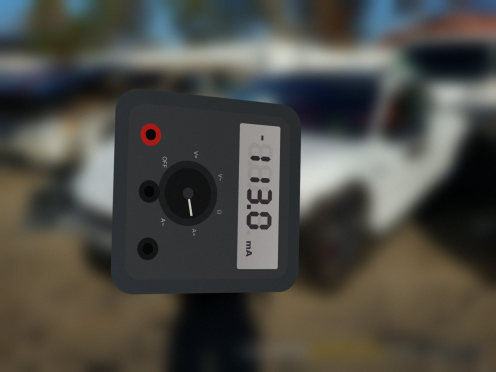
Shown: **-113.0** mA
